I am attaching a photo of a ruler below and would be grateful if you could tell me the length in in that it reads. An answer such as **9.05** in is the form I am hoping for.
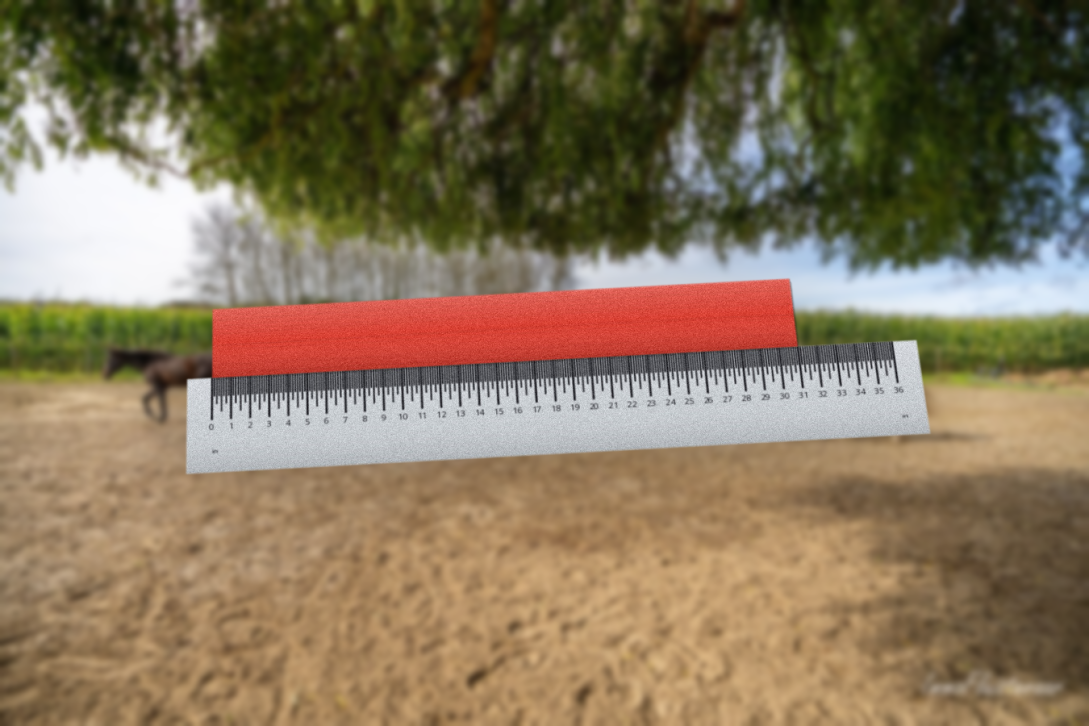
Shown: **31** in
